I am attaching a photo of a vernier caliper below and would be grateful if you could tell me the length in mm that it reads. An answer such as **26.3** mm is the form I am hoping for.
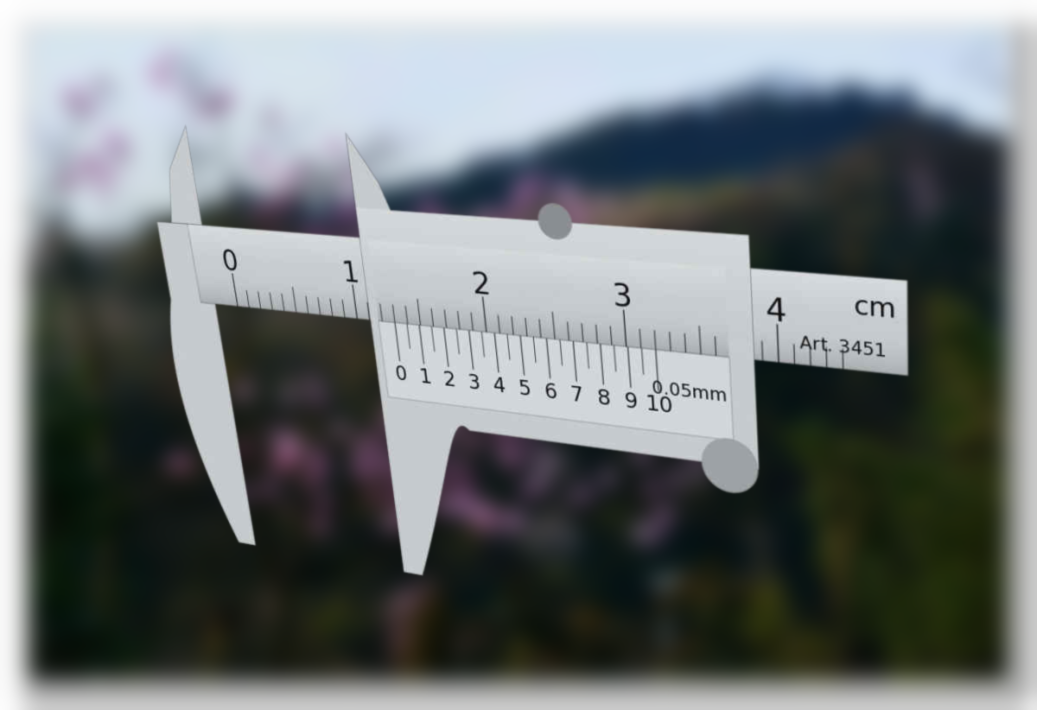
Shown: **13.0** mm
